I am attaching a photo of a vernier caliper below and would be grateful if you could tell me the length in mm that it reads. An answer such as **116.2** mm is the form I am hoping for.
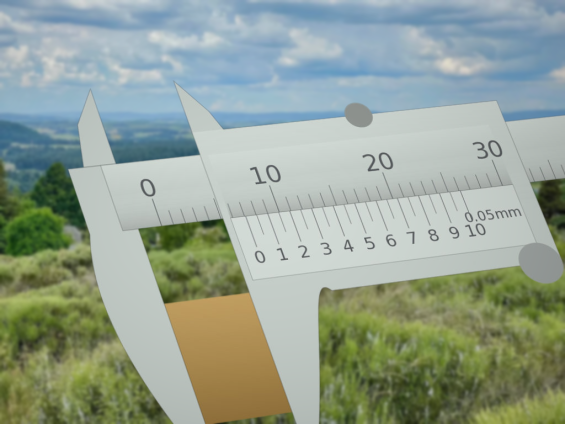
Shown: **7.1** mm
